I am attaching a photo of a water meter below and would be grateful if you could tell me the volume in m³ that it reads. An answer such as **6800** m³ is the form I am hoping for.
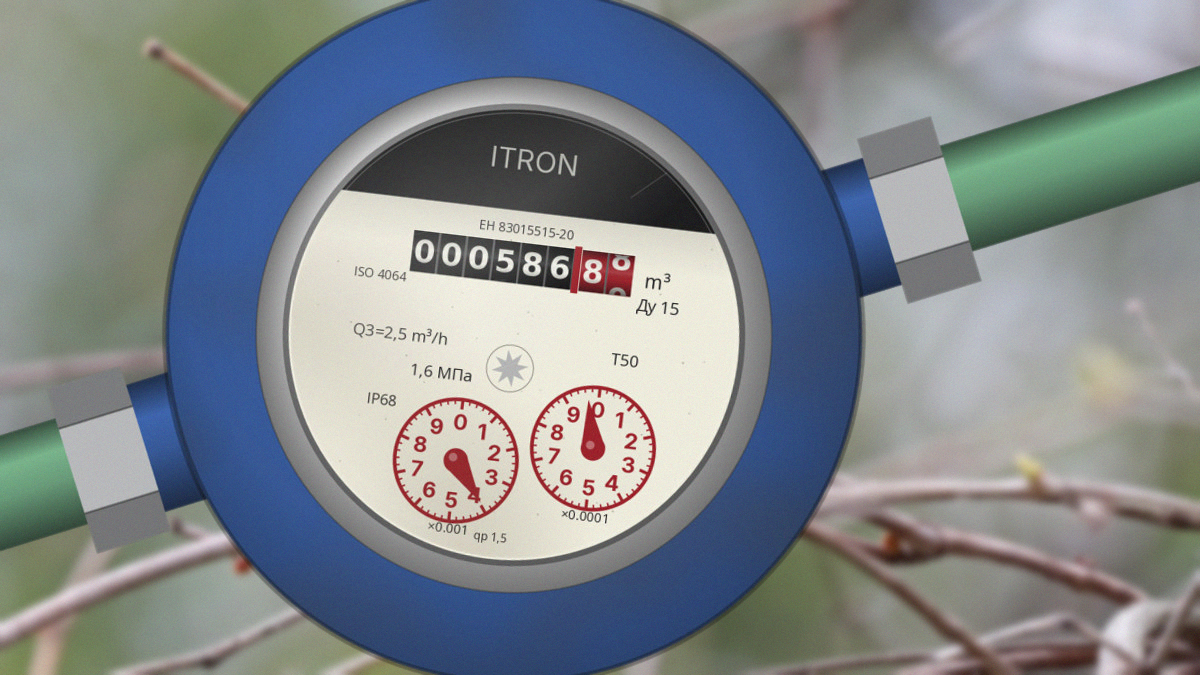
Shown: **586.8839** m³
